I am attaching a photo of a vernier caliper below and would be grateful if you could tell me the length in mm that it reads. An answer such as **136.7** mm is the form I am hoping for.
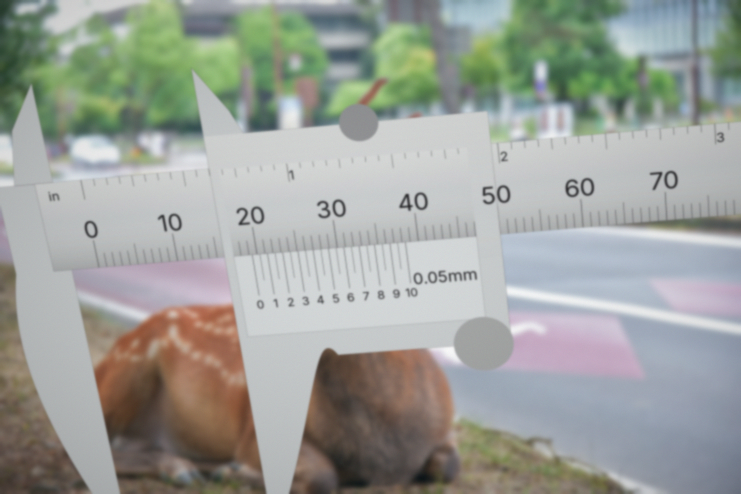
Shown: **19.4** mm
